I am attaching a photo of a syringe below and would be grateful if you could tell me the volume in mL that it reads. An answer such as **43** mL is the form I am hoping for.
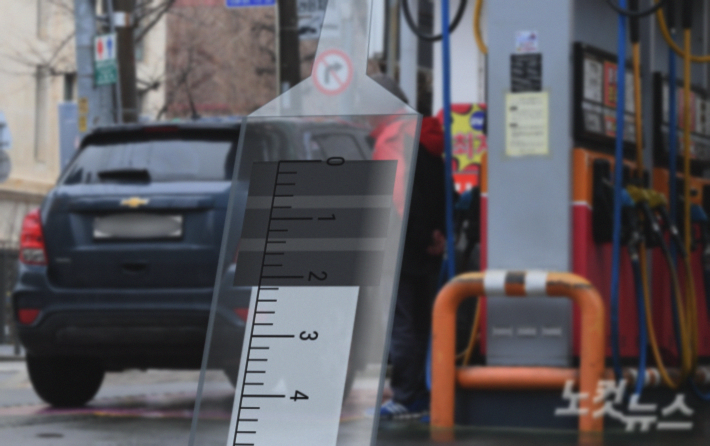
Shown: **0** mL
